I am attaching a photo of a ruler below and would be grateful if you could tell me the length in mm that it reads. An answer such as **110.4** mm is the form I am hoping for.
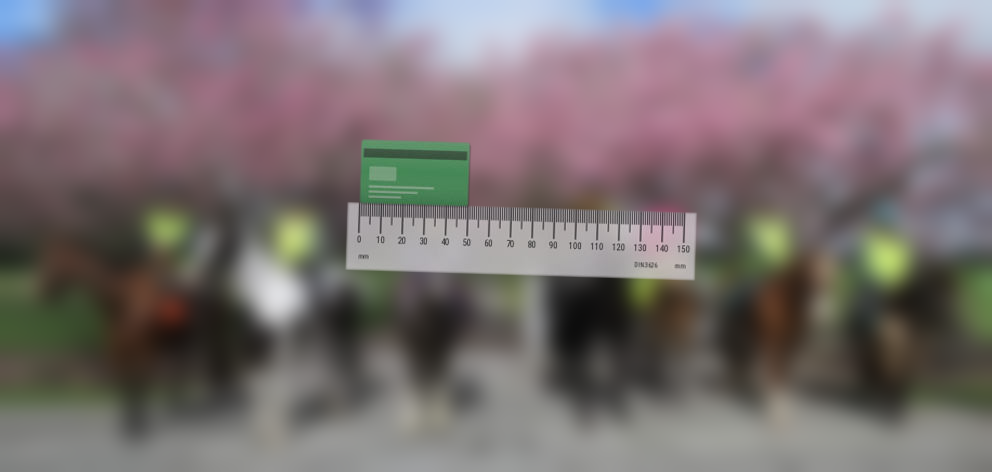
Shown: **50** mm
